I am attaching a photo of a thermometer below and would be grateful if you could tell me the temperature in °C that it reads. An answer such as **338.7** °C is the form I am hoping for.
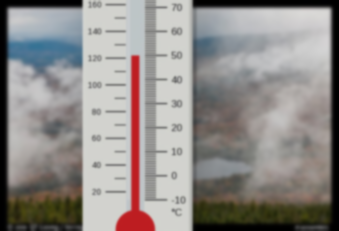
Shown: **50** °C
